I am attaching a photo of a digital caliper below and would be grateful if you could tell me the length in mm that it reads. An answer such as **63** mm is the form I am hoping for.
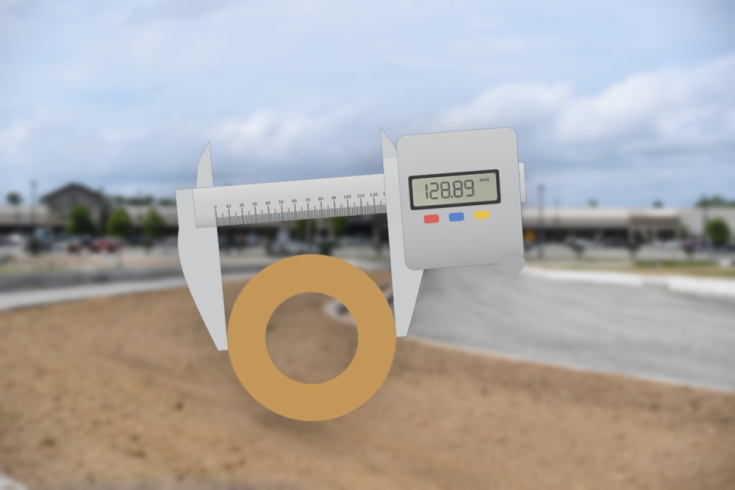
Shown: **128.89** mm
